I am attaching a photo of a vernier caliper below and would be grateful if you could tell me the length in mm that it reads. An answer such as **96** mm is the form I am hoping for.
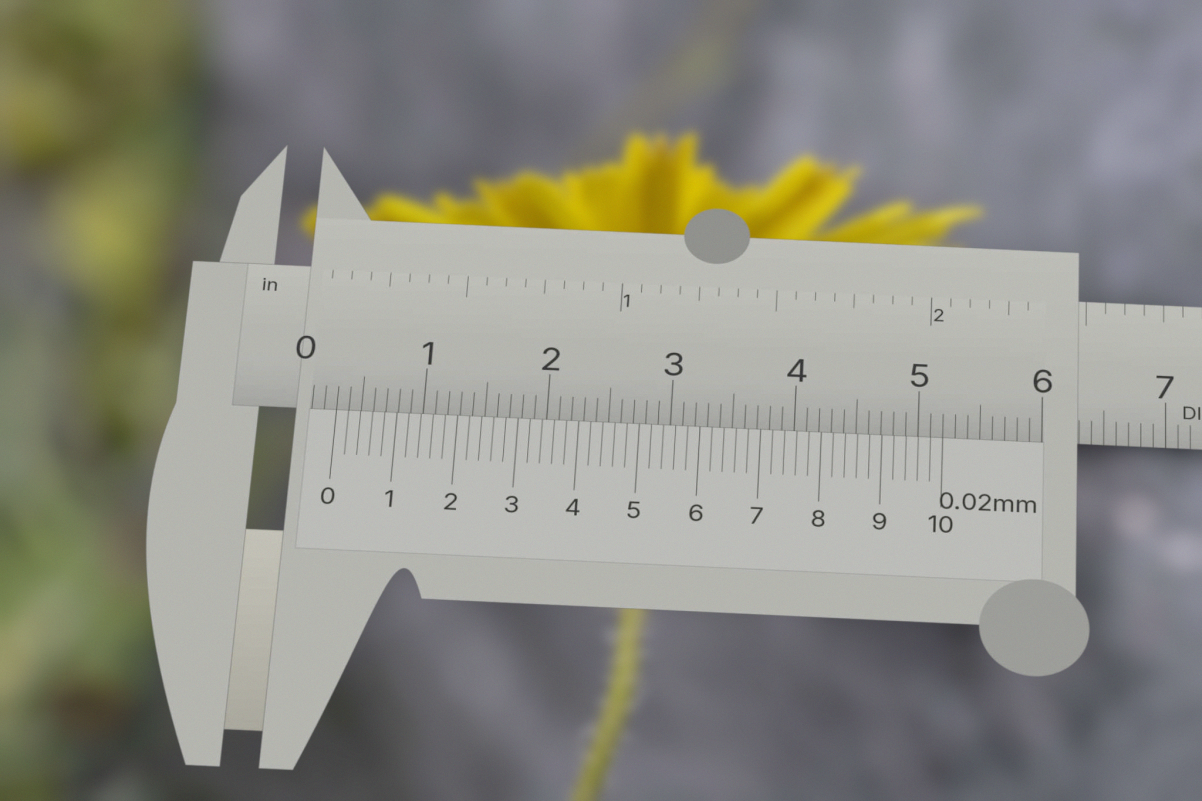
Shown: **3.0** mm
